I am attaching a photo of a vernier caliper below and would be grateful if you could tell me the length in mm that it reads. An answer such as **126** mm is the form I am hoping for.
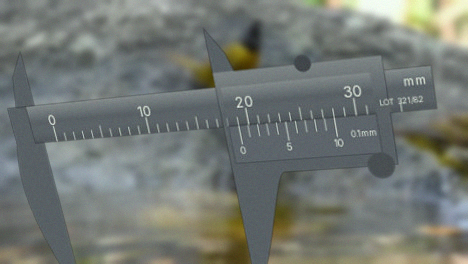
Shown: **19.0** mm
